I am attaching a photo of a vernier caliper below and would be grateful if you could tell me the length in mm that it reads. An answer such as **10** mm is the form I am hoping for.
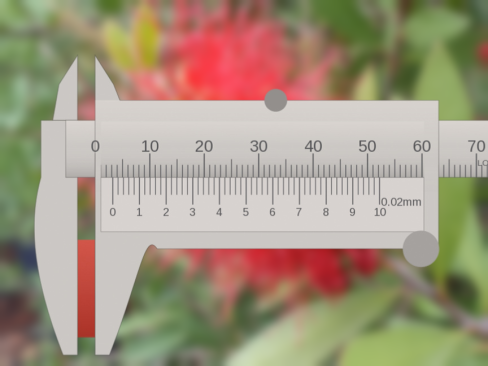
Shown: **3.2** mm
